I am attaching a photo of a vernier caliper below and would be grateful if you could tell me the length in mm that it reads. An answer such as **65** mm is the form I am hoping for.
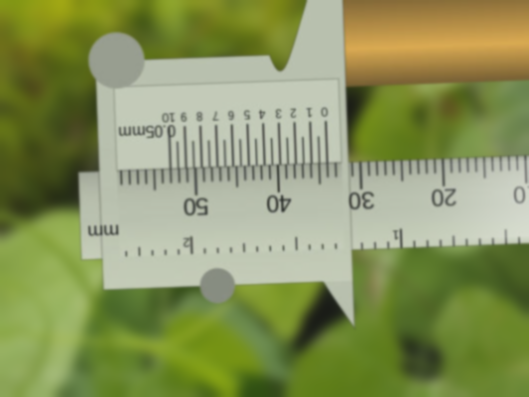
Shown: **34.0** mm
